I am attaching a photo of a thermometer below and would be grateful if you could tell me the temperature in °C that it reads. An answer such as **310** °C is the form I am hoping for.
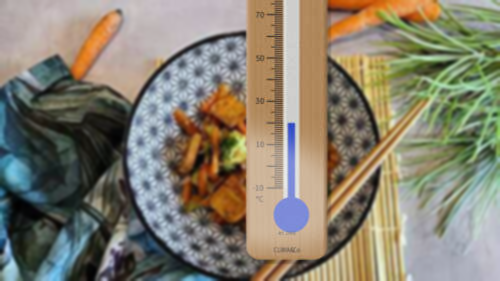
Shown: **20** °C
